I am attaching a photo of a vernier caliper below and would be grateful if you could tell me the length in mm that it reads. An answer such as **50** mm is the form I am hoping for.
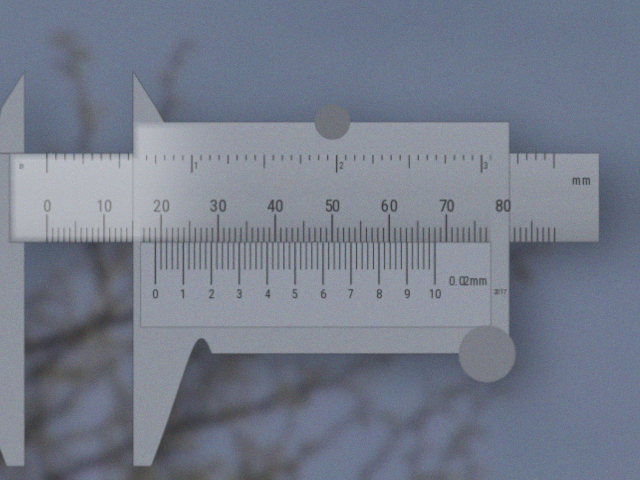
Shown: **19.0** mm
